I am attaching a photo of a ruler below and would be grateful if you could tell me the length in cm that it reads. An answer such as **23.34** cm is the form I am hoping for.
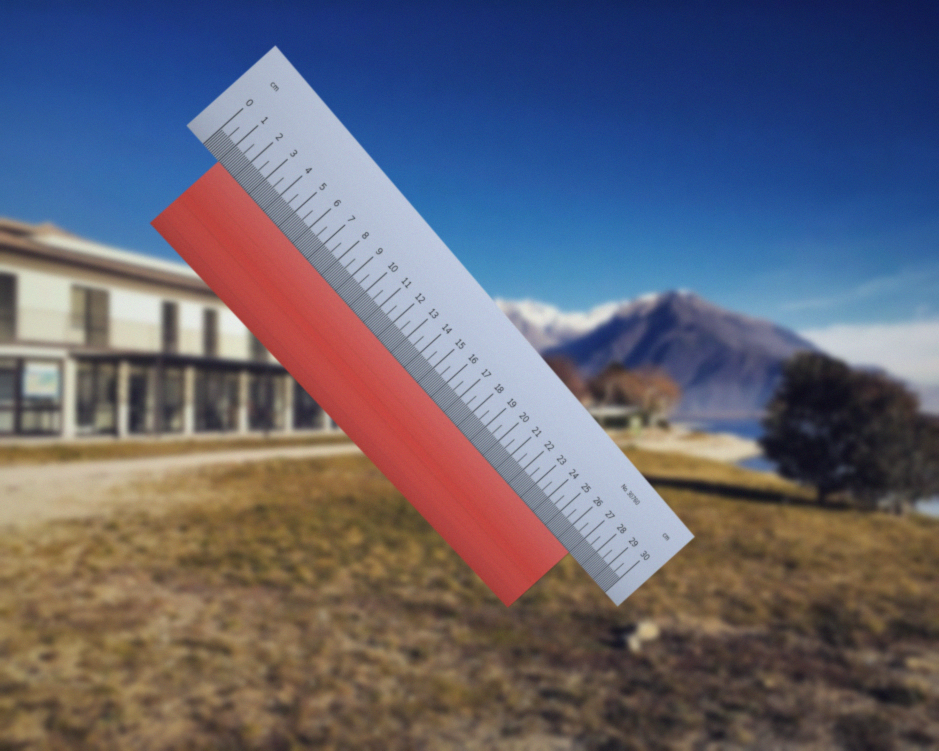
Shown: **26** cm
